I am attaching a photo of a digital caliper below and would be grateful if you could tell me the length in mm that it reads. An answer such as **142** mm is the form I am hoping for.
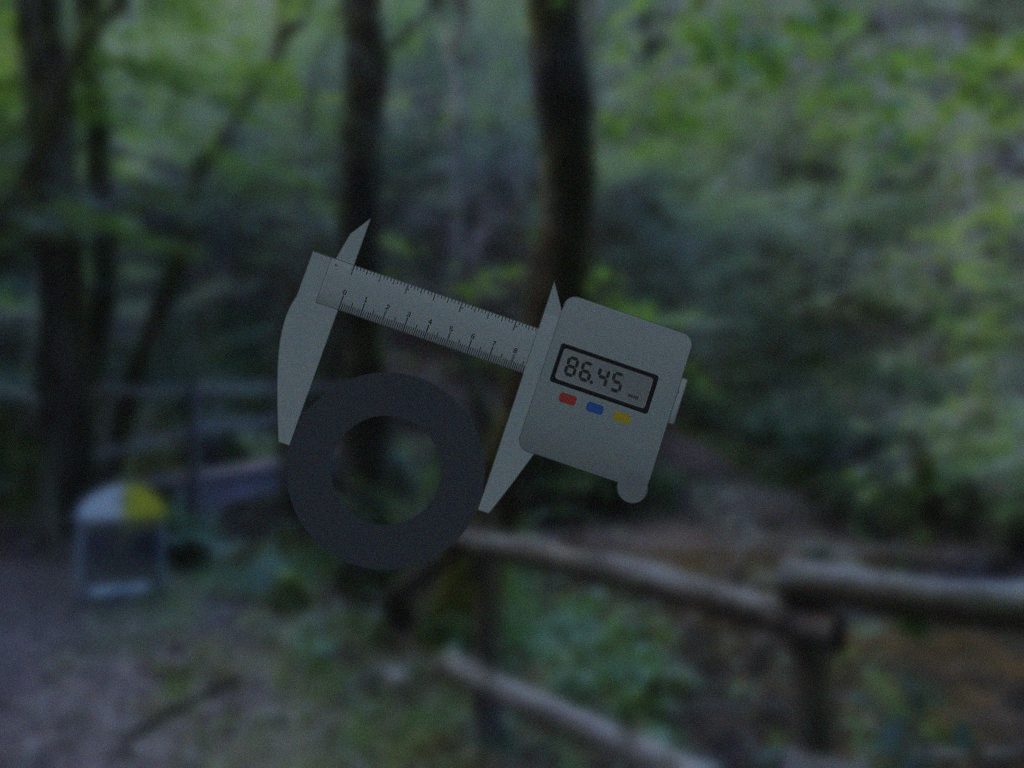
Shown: **86.45** mm
